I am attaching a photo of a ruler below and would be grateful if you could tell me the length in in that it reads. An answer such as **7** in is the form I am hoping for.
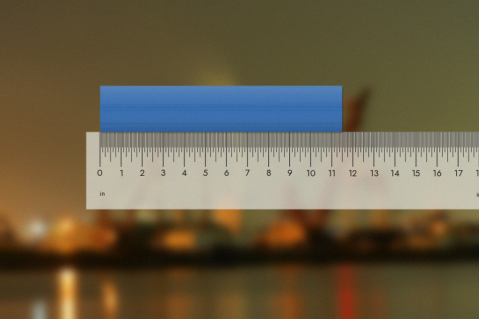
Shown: **11.5** in
